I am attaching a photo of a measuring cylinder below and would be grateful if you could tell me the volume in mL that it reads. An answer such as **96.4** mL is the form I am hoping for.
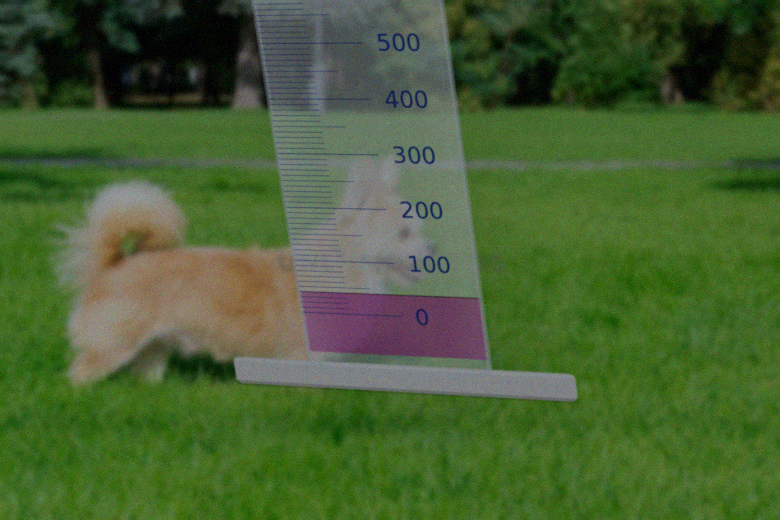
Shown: **40** mL
